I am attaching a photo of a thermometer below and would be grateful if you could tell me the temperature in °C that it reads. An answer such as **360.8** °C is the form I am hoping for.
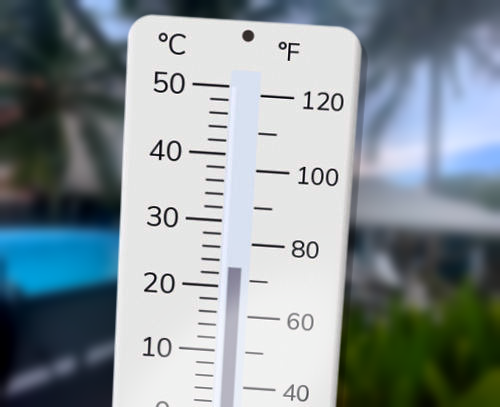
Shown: **23** °C
